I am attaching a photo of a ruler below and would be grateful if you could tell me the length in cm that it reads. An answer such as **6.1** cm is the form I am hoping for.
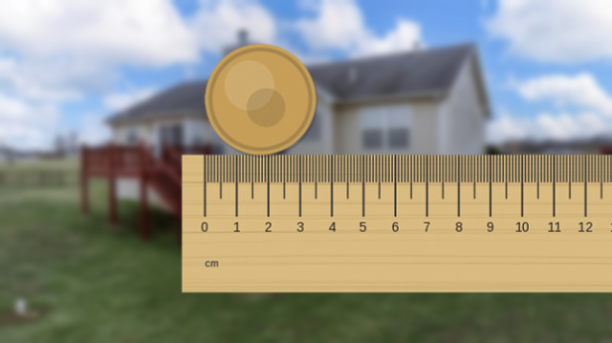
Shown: **3.5** cm
